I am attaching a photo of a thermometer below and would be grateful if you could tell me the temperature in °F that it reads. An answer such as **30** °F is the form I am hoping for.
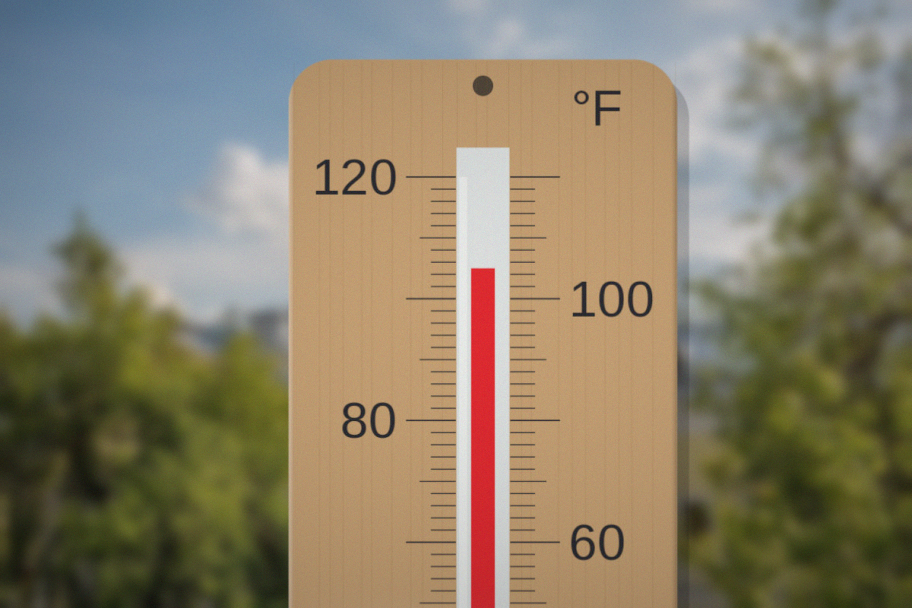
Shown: **105** °F
